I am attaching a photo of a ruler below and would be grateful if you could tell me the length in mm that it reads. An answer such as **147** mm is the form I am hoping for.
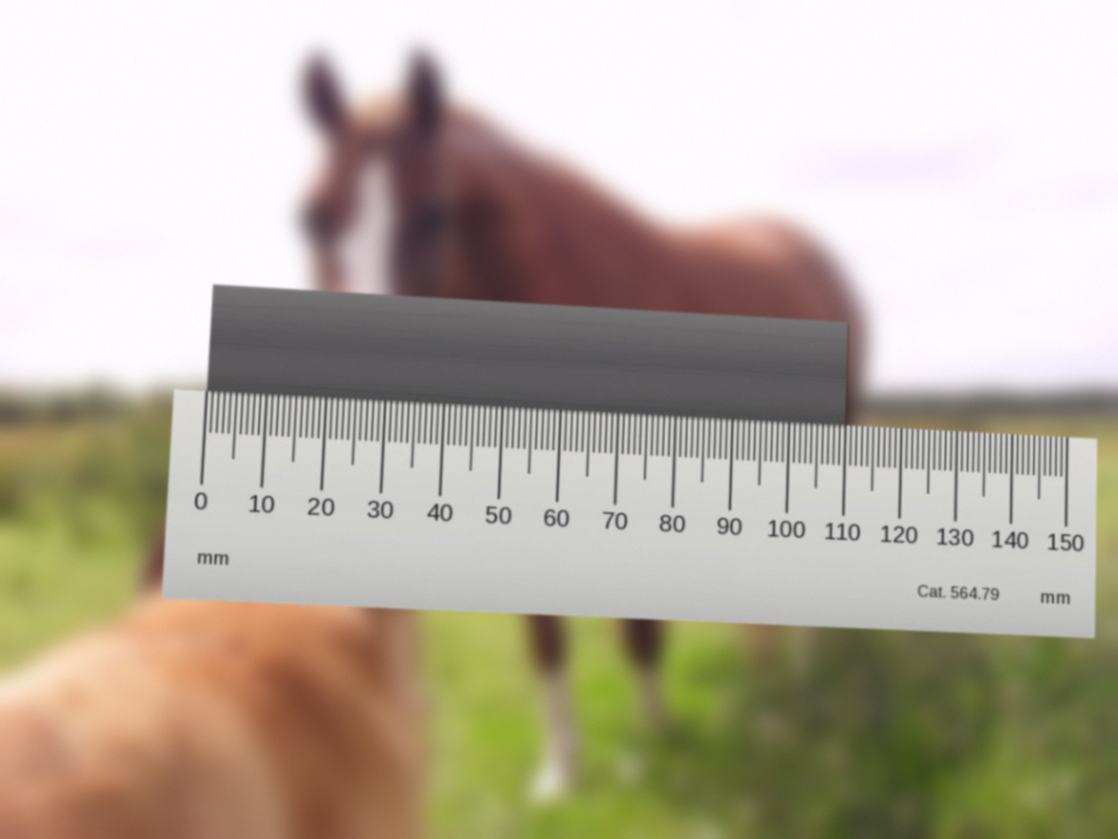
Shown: **110** mm
